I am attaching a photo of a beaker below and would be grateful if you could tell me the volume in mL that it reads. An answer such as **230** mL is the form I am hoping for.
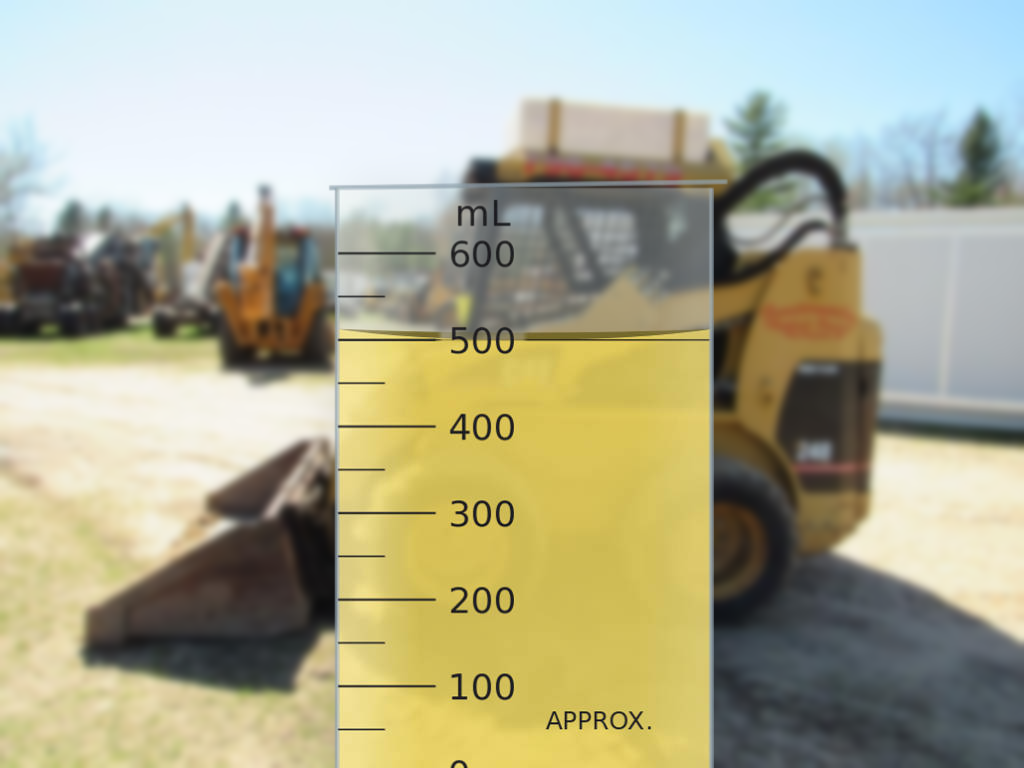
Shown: **500** mL
